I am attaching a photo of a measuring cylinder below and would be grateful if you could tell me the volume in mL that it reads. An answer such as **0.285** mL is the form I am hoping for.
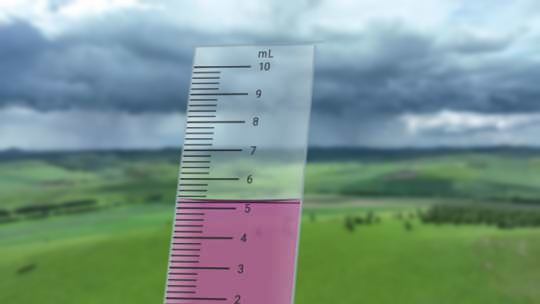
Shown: **5.2** mL
